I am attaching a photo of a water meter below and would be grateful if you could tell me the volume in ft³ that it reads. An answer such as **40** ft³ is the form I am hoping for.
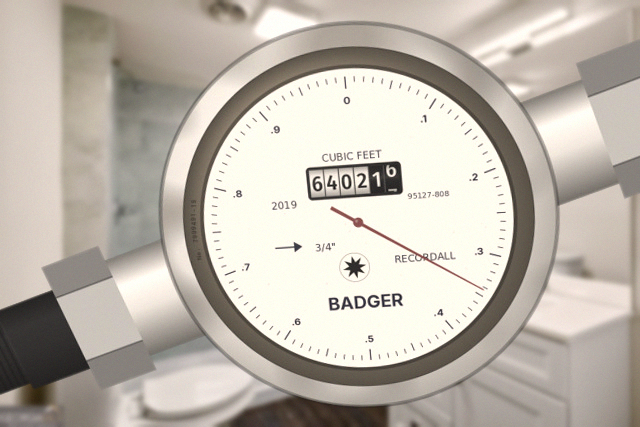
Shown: **640216.34** ft³
